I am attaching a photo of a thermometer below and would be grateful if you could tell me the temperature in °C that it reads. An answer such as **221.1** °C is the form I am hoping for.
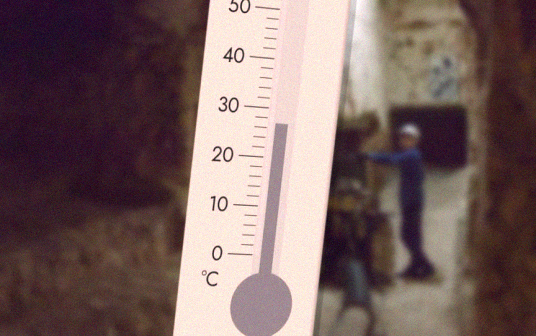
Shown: **27** °C
